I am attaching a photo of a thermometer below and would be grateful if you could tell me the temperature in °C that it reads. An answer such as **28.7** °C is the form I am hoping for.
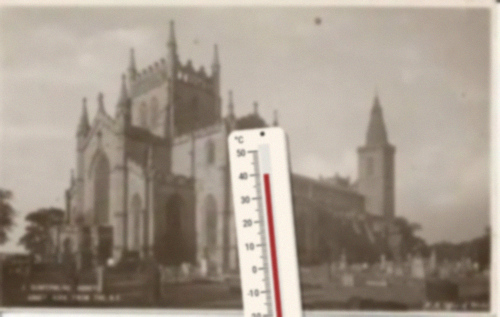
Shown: **40** °C
